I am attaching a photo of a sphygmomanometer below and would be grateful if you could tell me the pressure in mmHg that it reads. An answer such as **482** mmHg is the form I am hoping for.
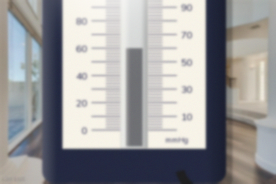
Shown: **60** mmHg
